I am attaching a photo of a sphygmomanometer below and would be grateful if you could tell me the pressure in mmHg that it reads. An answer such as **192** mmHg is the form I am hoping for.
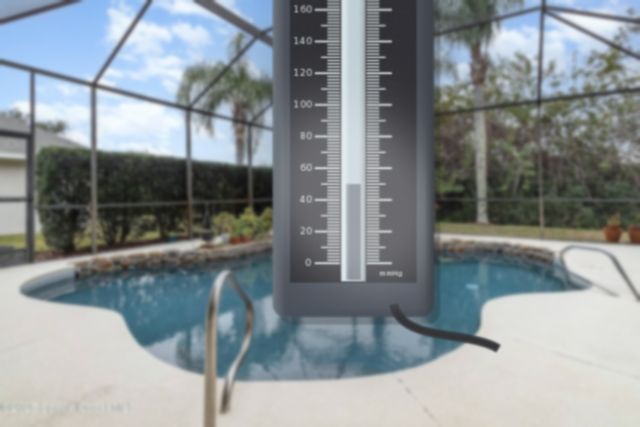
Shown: **50** mmHg
